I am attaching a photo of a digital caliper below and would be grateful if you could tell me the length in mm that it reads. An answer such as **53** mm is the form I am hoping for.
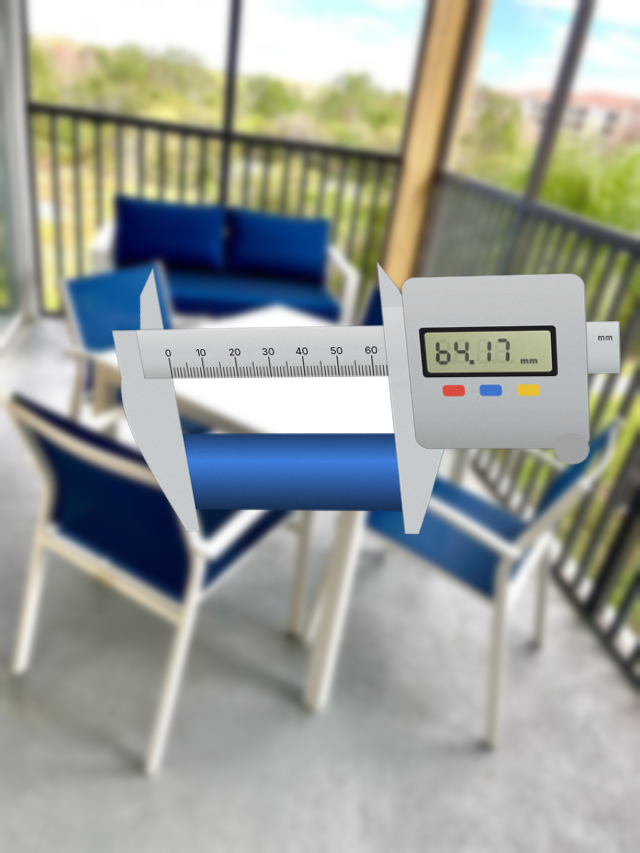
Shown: **64.17** mm
